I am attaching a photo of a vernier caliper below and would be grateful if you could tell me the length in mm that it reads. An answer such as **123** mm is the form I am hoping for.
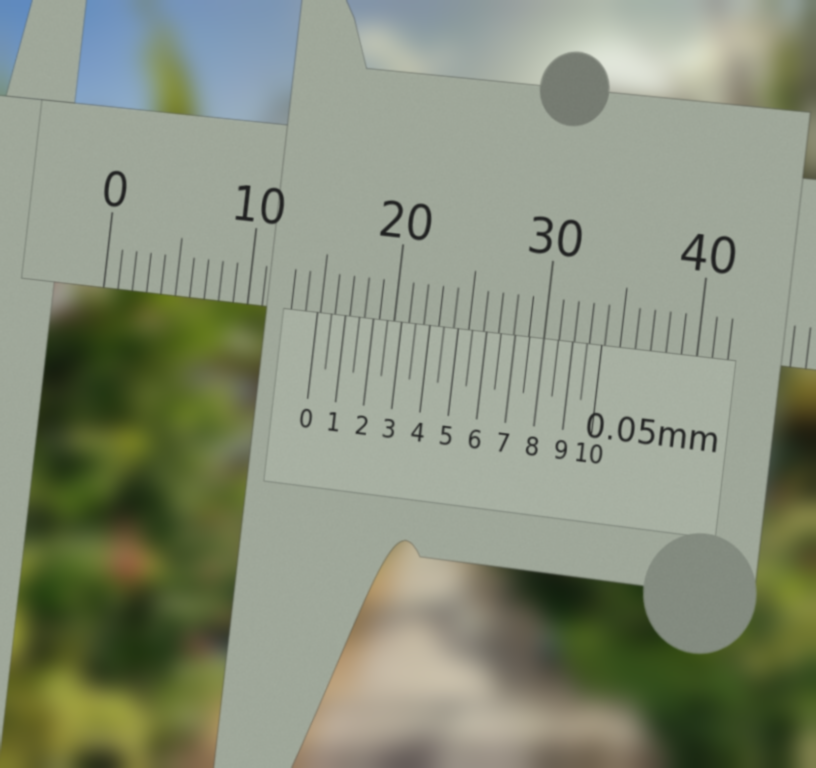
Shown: **14.8** mm
